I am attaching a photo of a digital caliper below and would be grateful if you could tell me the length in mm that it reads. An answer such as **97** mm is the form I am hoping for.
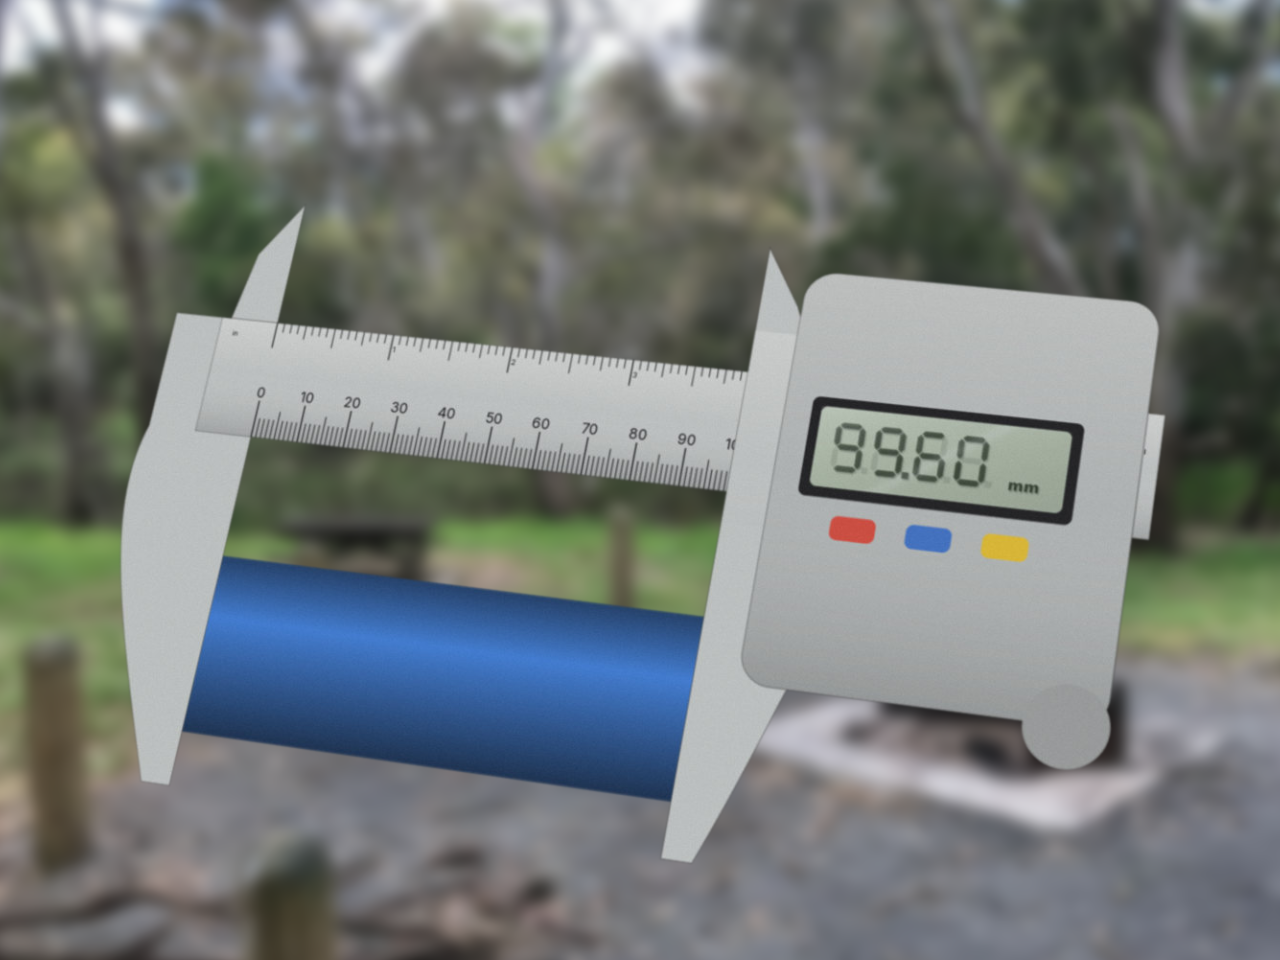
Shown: **99.60** mm
